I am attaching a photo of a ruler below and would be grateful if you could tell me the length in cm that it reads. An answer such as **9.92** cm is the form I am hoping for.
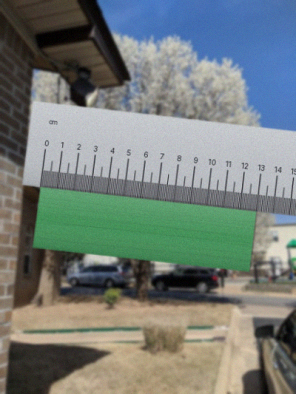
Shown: **13** cm
